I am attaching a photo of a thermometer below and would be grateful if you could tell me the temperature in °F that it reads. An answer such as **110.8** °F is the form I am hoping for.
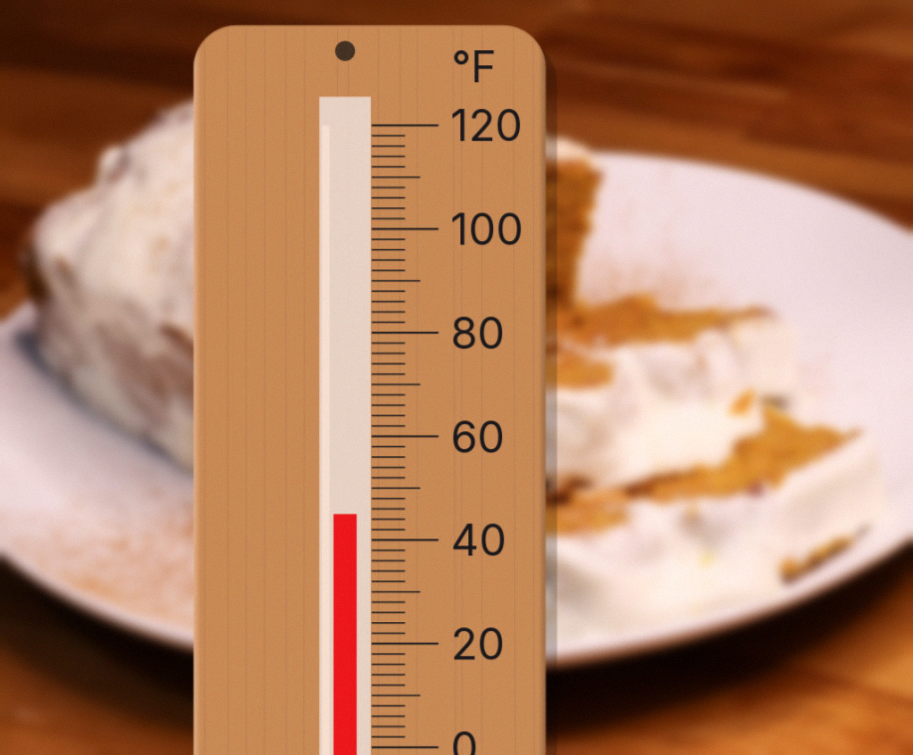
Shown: **45** °F
